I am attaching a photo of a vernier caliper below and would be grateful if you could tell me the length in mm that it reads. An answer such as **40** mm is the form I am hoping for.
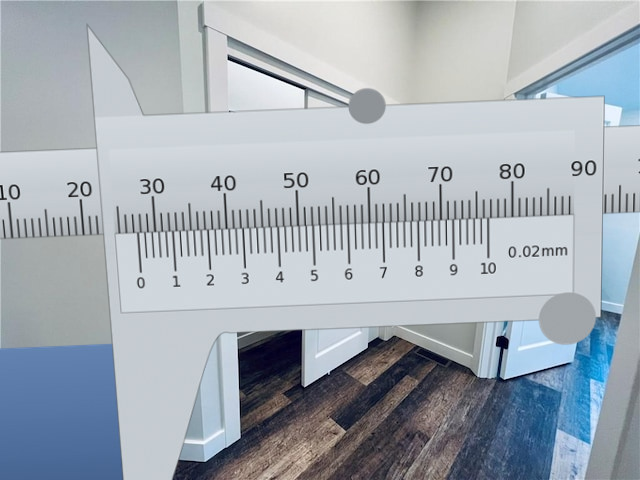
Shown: **27.6** mm
